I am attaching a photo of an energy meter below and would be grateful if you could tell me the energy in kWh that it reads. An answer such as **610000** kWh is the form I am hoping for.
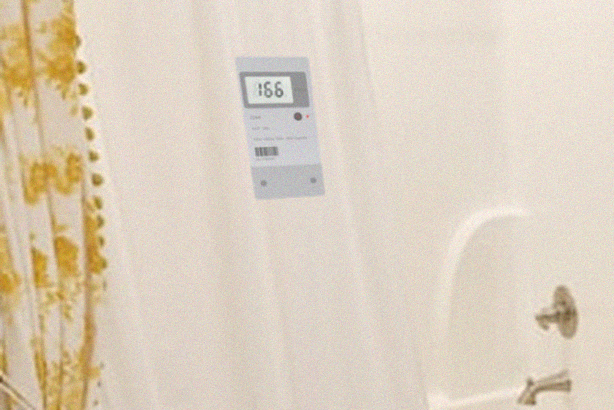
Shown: **166** kWh
